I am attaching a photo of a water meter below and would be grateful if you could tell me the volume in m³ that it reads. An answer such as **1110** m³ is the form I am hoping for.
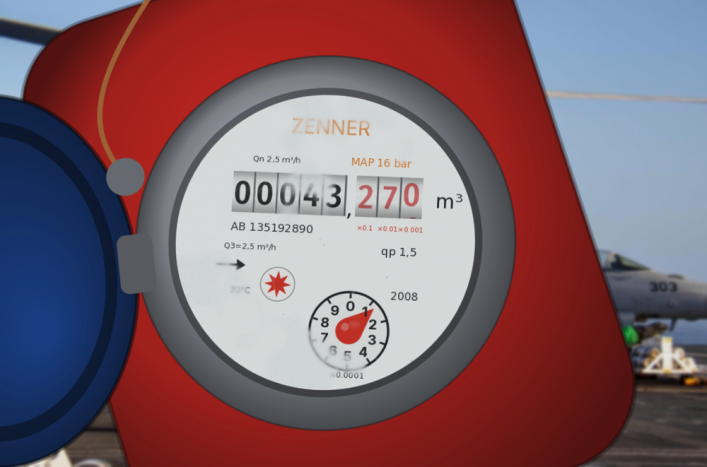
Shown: **43.2701** m³
